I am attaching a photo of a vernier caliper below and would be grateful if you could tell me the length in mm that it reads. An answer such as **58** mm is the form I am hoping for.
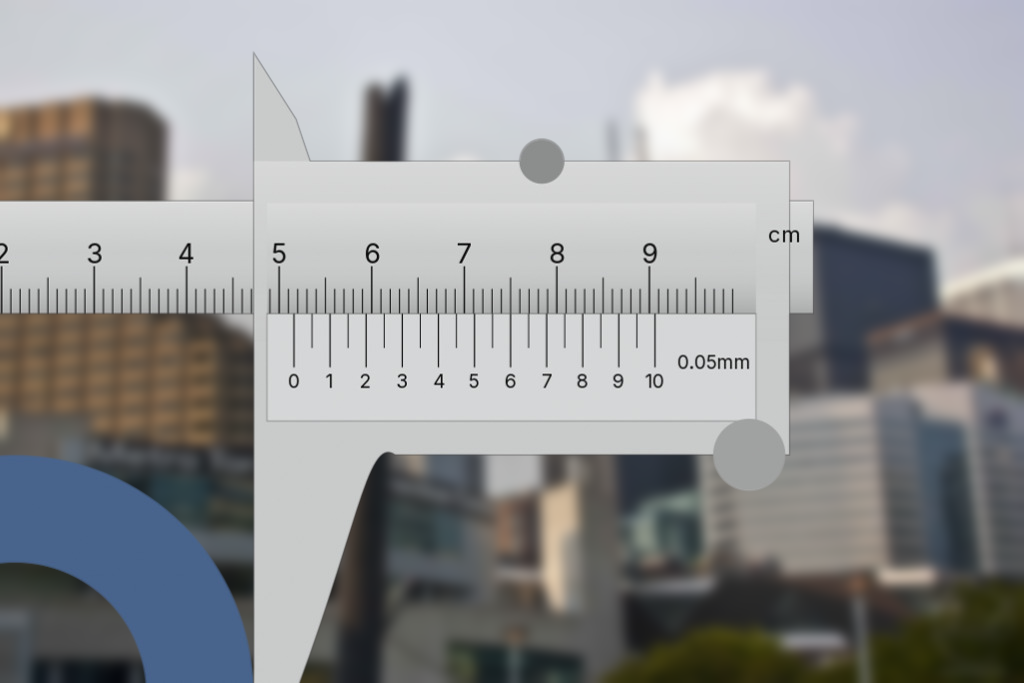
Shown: **51.6** mm
